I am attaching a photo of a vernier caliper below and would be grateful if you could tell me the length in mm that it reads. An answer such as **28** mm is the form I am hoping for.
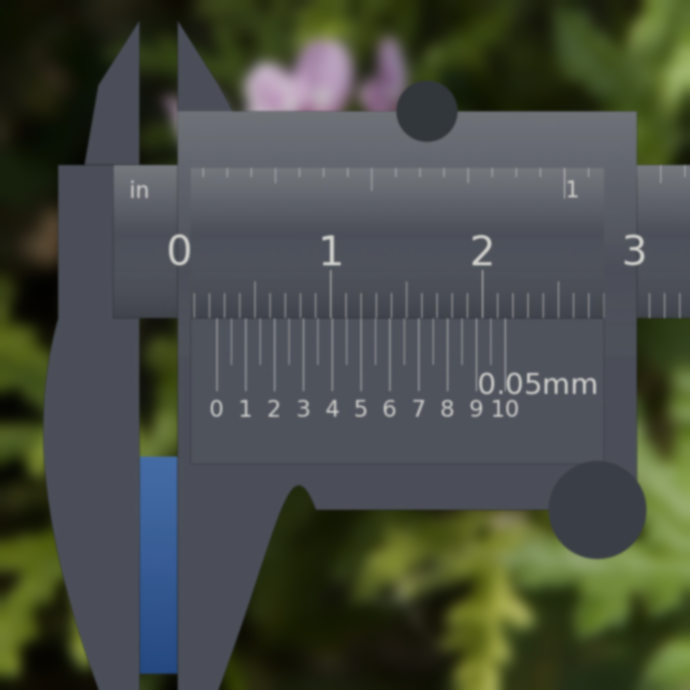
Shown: **2.5** mm
